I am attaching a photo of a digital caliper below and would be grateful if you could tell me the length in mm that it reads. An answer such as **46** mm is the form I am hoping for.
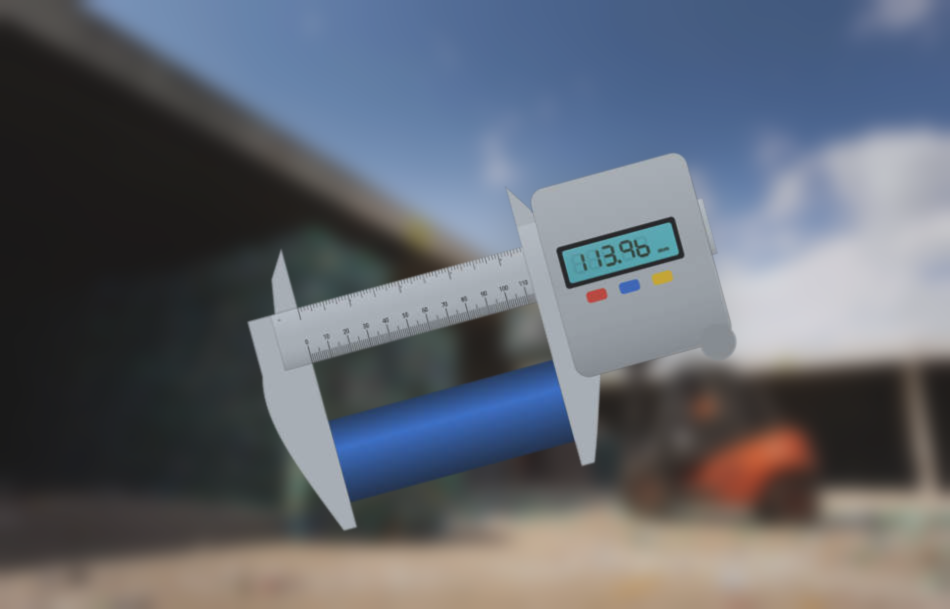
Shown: **113.96** mm
